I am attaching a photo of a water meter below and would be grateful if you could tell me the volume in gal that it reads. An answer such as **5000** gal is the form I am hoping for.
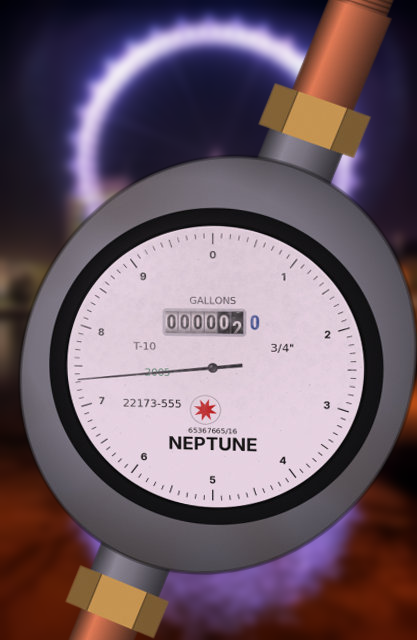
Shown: **17.3** gal
